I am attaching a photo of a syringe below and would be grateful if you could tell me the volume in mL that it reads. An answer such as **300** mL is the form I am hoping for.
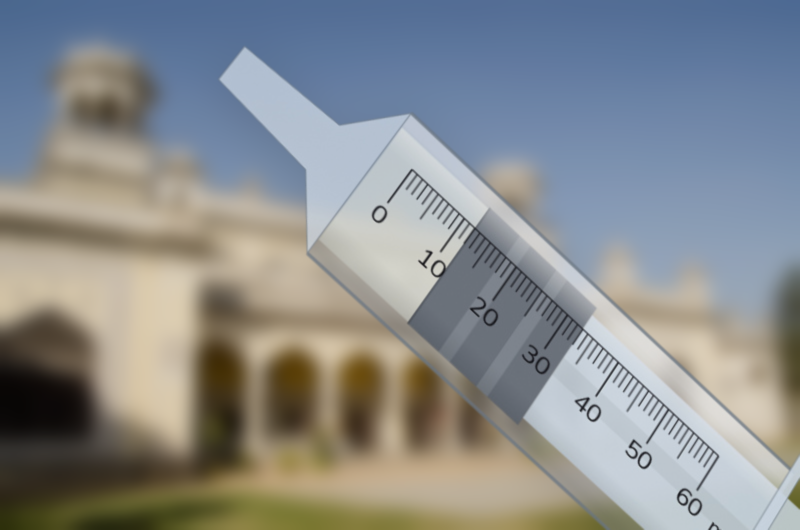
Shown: **12** mL
